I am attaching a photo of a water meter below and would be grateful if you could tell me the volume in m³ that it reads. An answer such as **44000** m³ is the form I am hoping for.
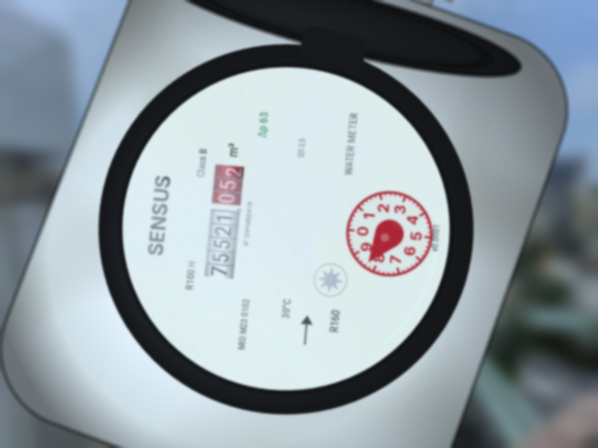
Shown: **75521.0518** m³
